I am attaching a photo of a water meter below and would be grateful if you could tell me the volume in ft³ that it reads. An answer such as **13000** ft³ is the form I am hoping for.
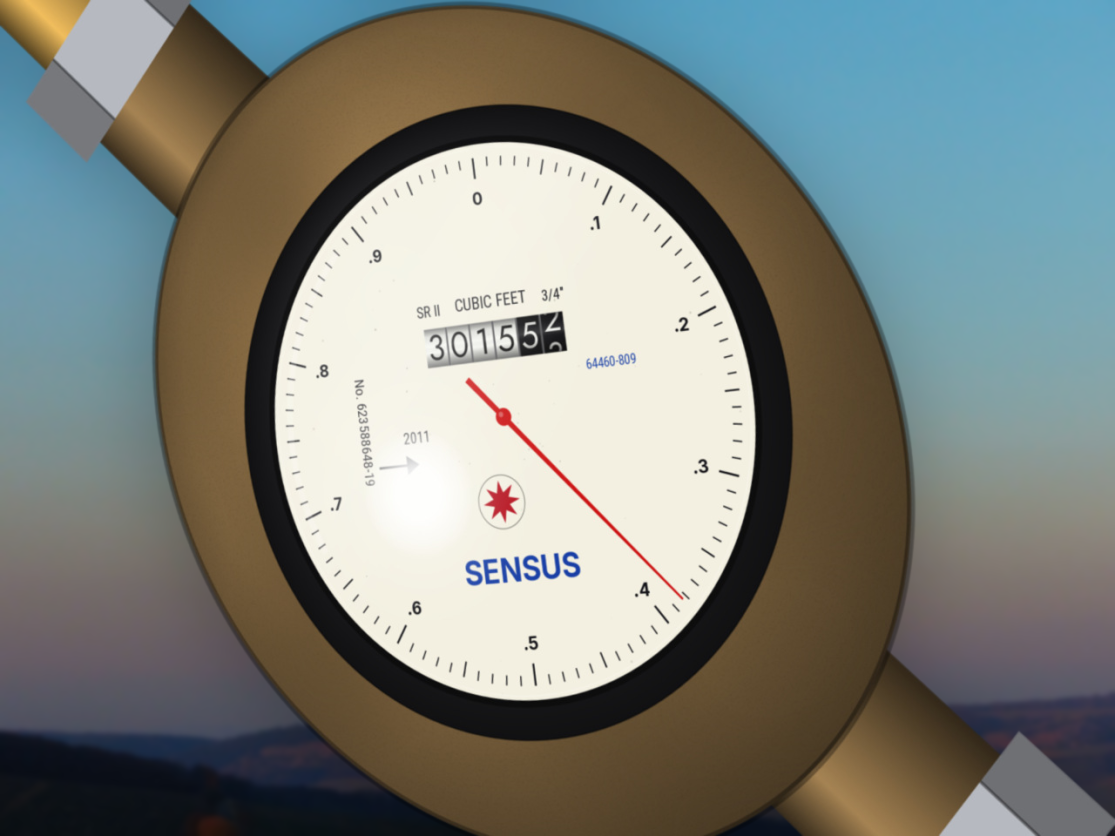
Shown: **301552.38** ft³
